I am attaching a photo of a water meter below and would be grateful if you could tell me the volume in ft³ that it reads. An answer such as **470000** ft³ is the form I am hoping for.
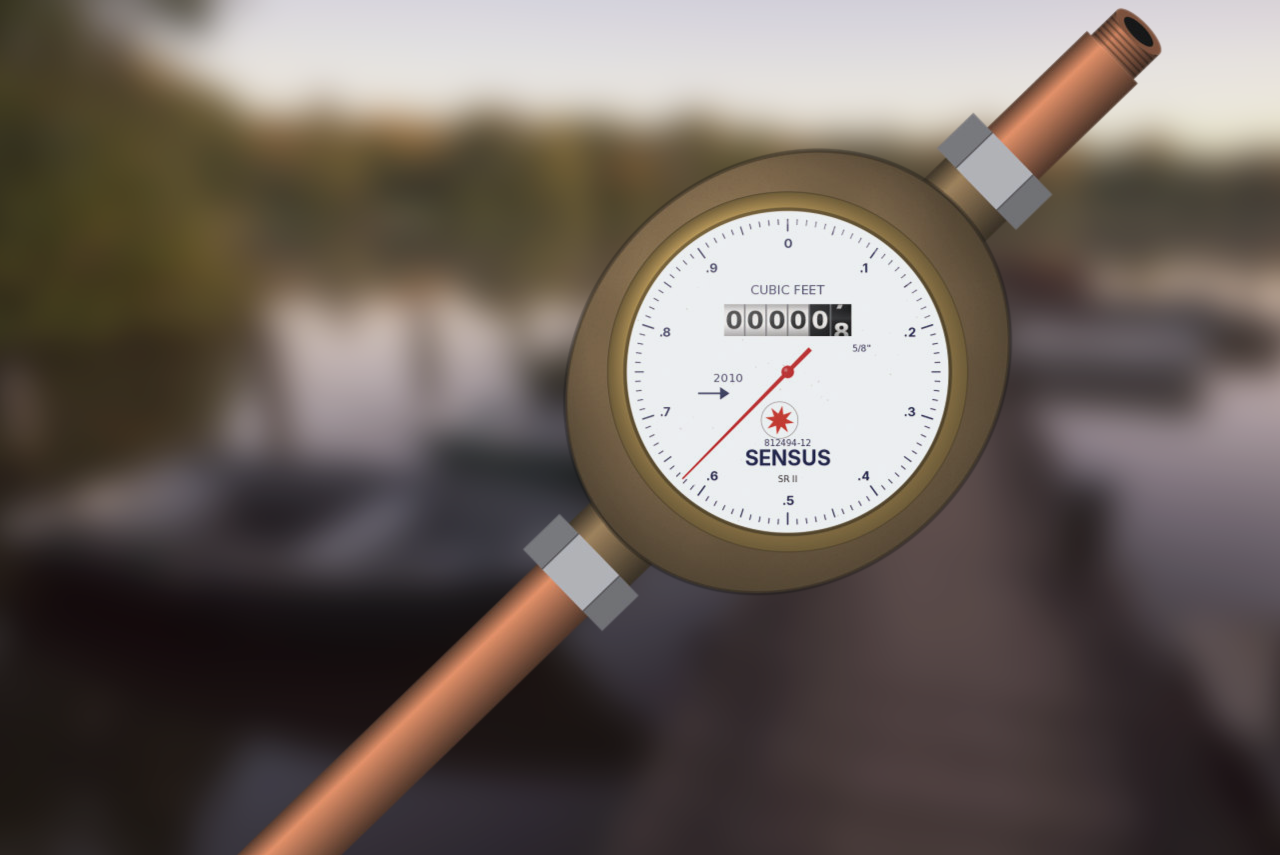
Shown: **7.62** ft³
